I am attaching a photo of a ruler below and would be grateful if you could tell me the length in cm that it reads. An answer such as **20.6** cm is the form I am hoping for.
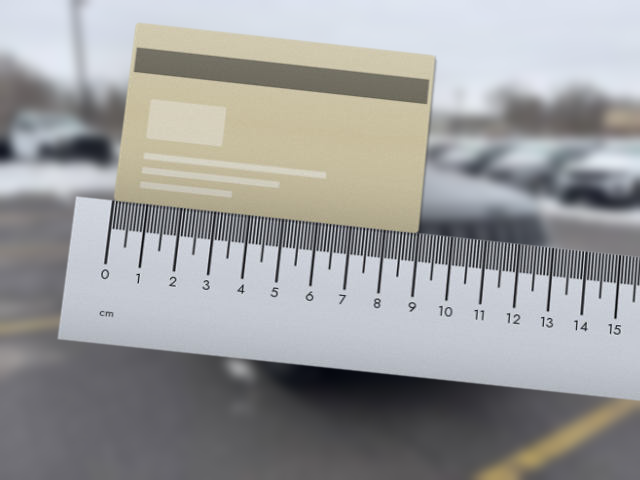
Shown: **9** cm
